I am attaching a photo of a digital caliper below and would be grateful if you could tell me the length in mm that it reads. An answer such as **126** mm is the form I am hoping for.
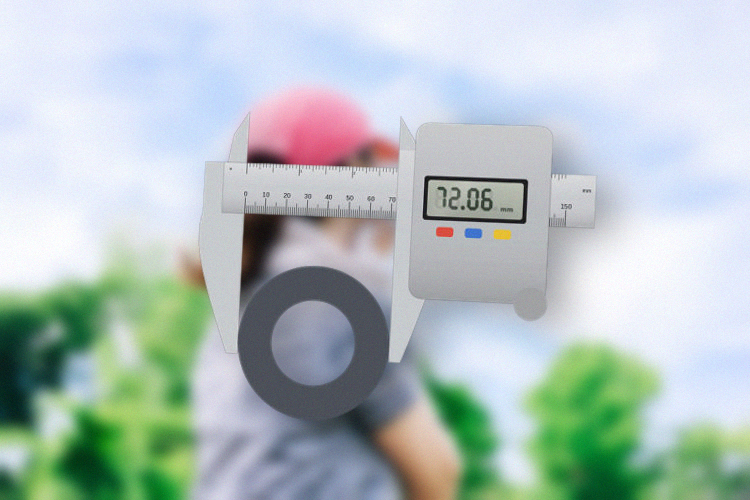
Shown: **72.06** mm
